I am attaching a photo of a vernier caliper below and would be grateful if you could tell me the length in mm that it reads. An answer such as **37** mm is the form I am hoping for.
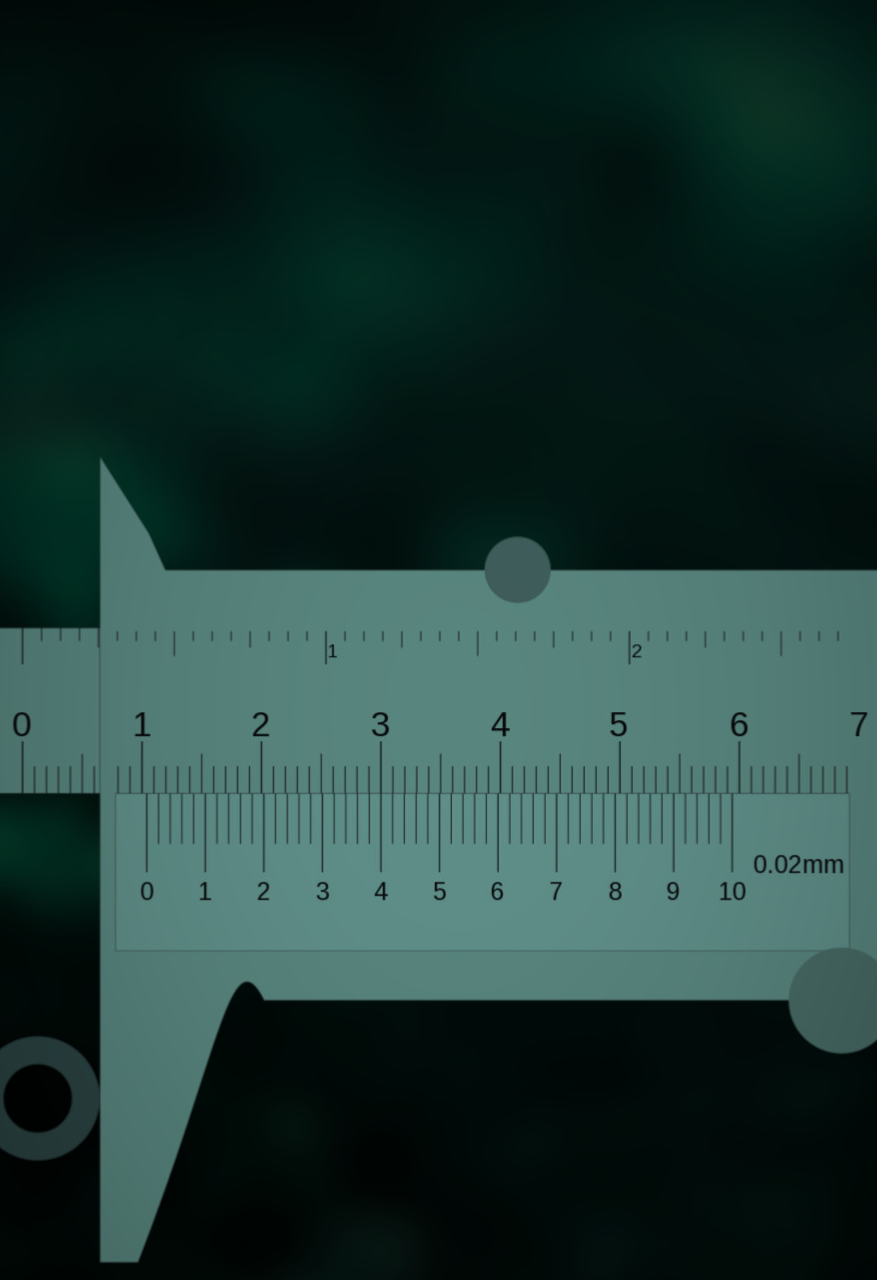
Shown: **10.4** mm
